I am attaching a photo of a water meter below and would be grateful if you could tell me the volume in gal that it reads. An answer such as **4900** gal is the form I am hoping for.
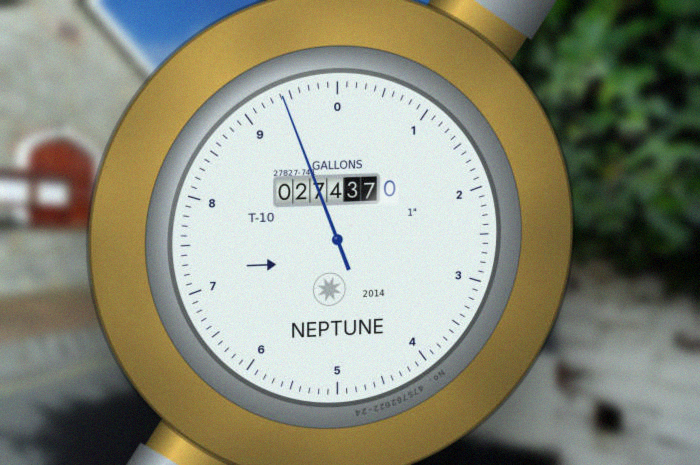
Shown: **274369.4** gal
